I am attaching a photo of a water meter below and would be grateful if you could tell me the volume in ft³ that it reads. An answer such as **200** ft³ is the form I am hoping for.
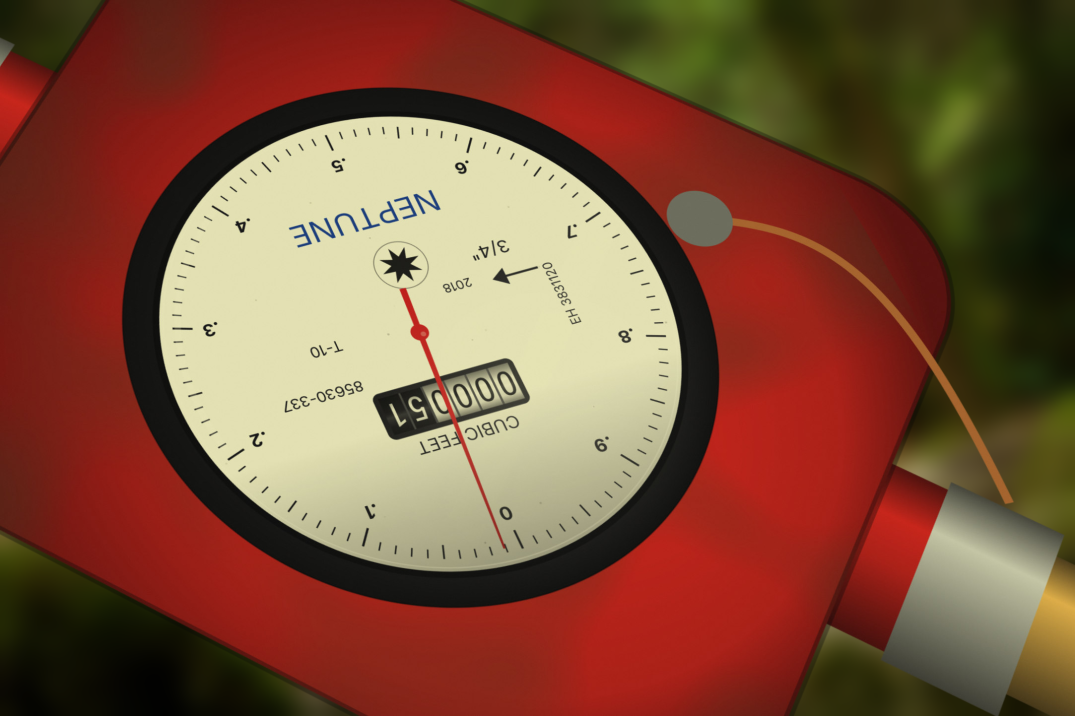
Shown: **51.01** ft³
